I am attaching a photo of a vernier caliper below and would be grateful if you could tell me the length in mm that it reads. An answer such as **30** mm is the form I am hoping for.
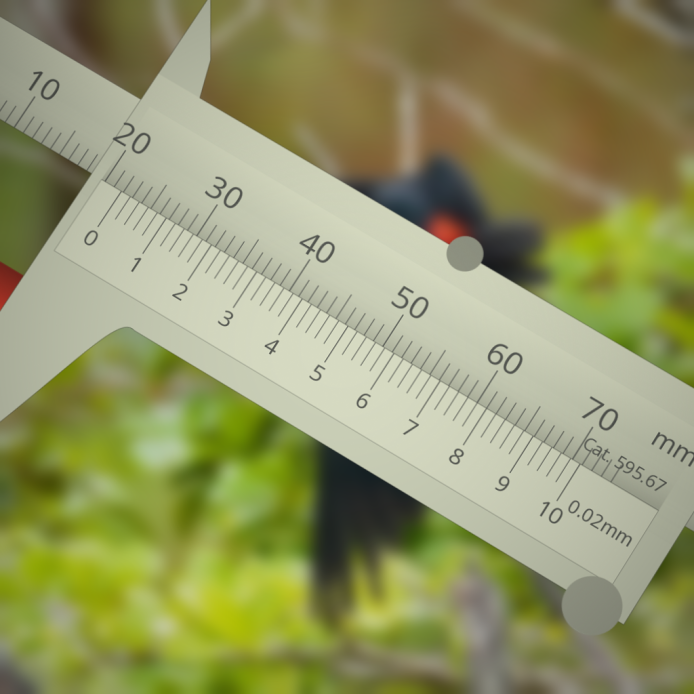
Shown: **21.8** mm
